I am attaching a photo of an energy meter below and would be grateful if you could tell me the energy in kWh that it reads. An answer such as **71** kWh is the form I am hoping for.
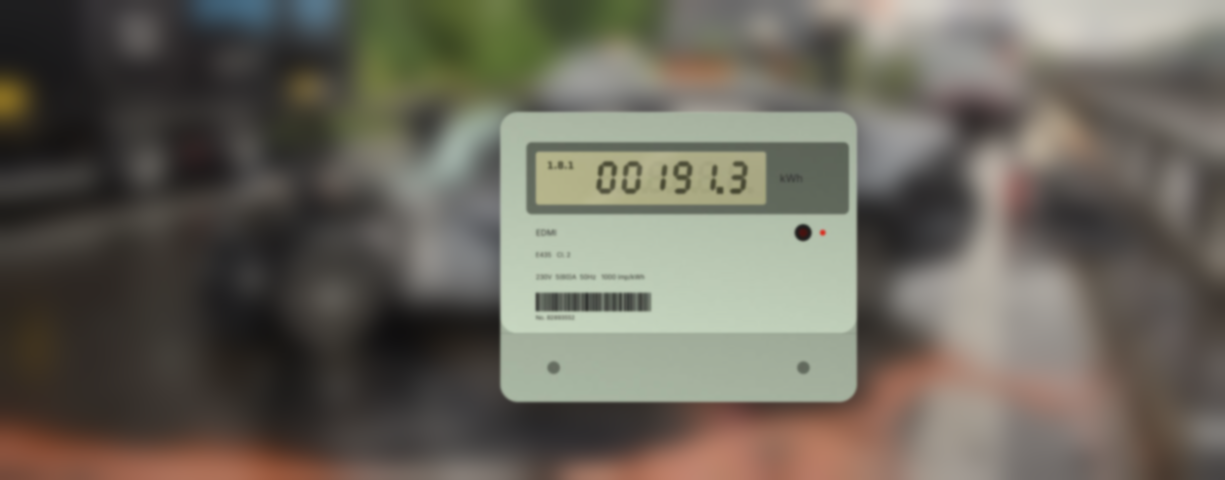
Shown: **191.3** kWh
